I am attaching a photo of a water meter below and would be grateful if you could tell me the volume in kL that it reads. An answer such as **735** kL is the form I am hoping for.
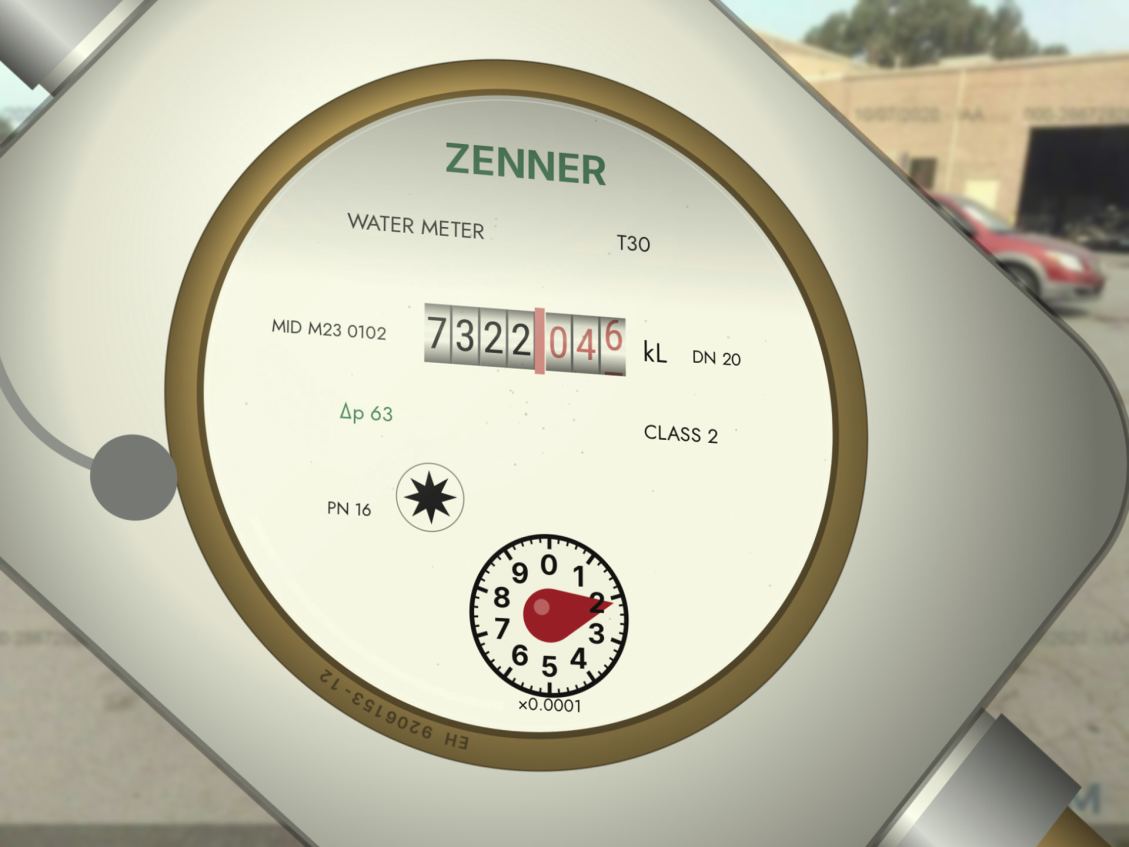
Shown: **7322.0462** kL
